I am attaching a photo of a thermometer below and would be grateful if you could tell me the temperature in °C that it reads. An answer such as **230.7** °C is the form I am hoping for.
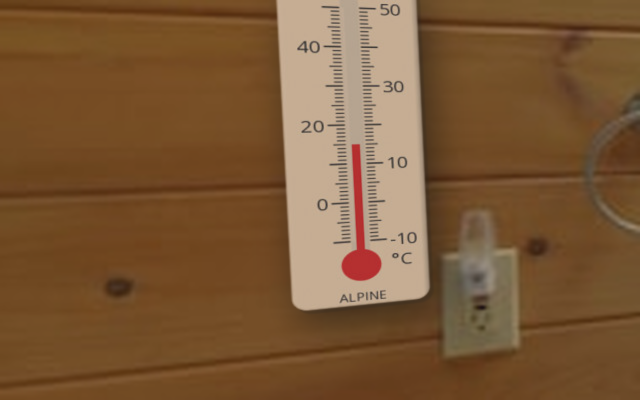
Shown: **15** °C
